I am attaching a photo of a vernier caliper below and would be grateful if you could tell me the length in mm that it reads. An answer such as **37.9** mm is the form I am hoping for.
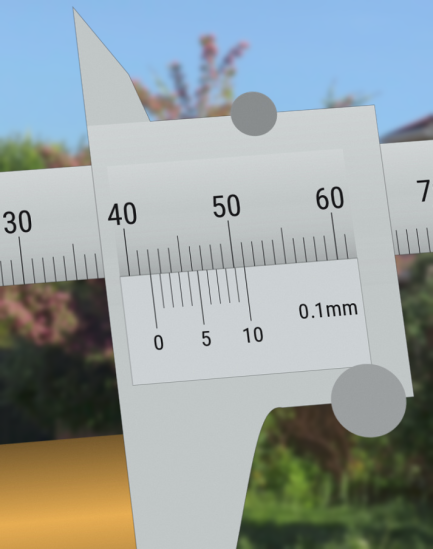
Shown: **42.0** mm
